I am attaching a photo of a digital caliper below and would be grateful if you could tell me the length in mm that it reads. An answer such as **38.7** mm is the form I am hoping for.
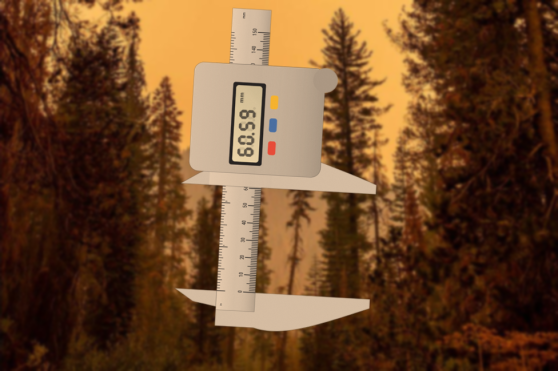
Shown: **60.59** mm
